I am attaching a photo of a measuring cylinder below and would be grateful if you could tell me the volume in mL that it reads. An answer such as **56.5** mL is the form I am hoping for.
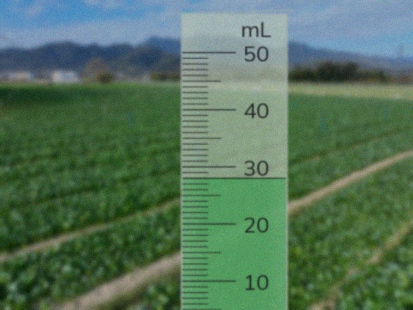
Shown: **28** mL
